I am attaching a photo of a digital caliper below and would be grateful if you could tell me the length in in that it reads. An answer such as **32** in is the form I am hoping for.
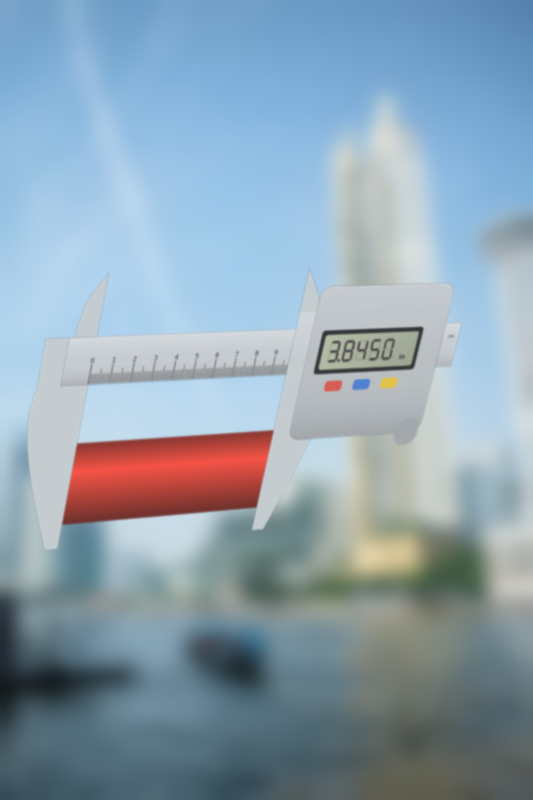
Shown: **3.8450** in
